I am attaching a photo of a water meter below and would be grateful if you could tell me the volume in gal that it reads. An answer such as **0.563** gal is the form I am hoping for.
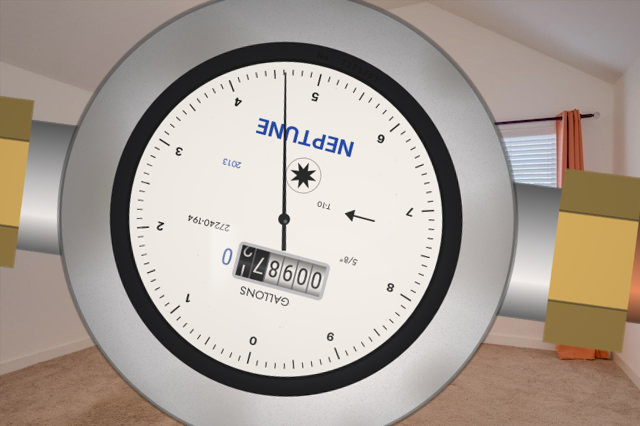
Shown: **98714.6** gal
